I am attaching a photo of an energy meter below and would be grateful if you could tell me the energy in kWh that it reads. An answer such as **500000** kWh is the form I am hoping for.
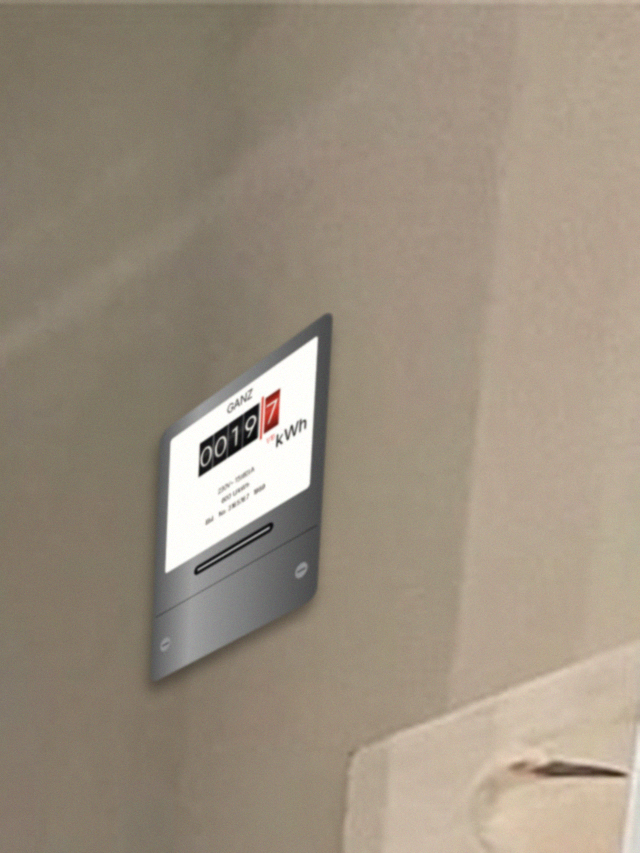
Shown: **19.7** kWh
